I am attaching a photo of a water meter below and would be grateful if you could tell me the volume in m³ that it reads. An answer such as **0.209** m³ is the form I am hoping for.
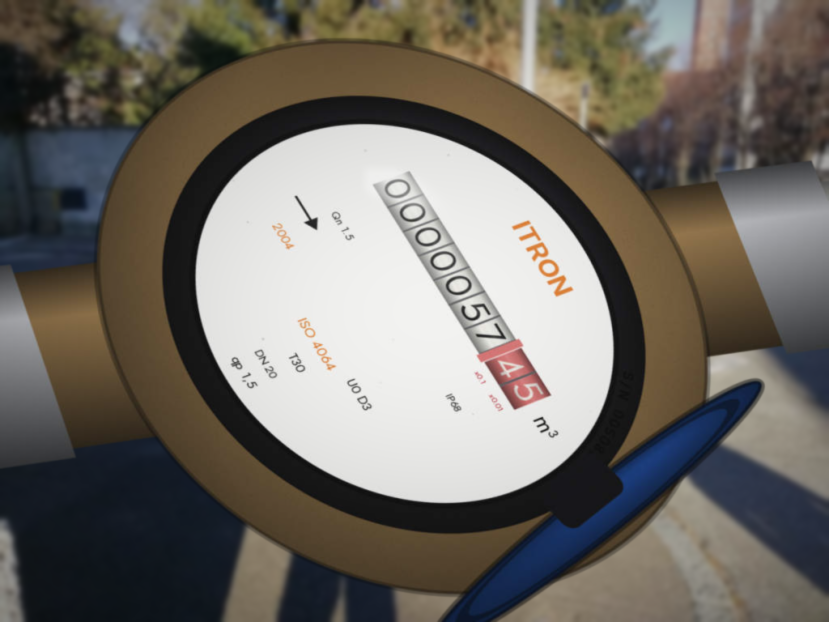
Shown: **57.45** m³
